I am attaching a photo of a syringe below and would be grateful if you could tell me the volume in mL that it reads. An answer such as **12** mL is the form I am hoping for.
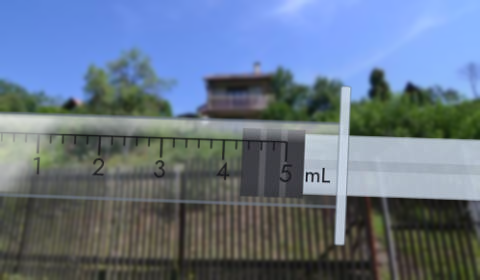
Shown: **4.3** mL
